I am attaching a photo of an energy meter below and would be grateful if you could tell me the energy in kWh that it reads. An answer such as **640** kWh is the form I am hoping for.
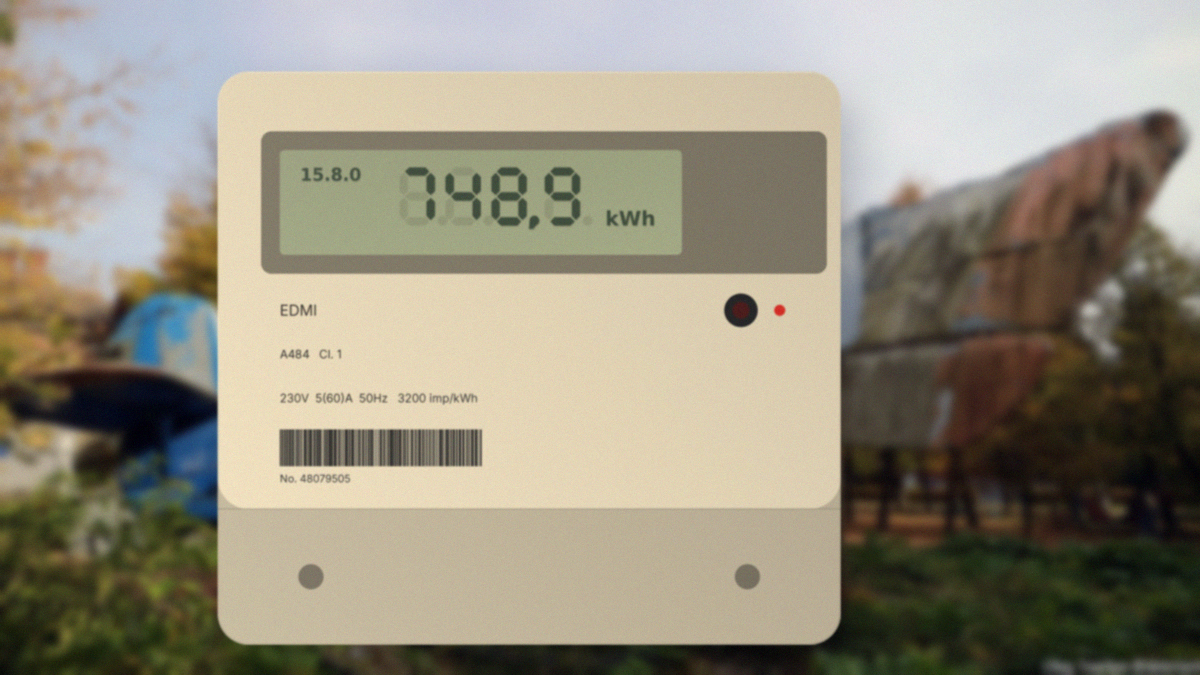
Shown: **748.9** kWh
